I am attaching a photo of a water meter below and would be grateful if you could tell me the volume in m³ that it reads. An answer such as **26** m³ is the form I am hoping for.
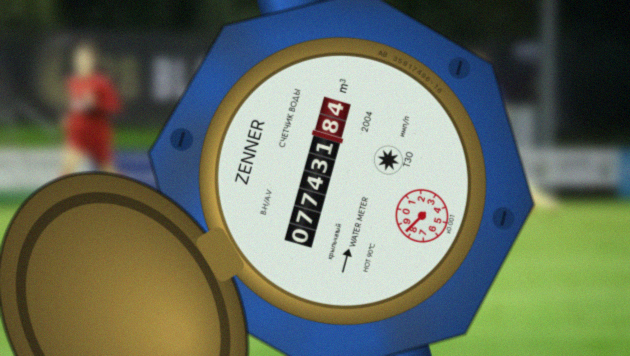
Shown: **77431.848** m³
